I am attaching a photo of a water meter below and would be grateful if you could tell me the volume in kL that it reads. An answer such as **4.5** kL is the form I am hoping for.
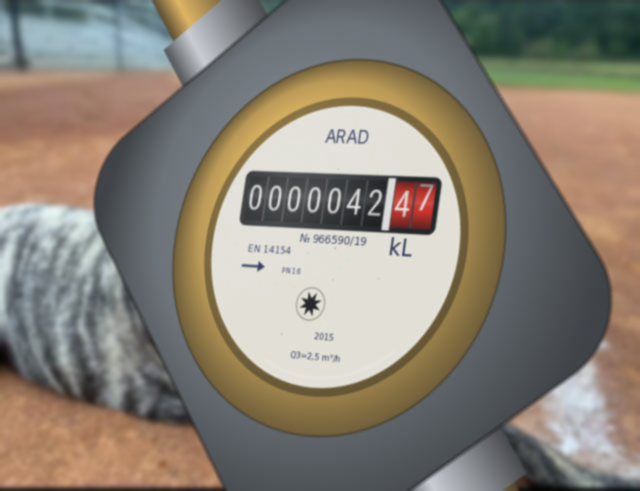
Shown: **42.47** kL
